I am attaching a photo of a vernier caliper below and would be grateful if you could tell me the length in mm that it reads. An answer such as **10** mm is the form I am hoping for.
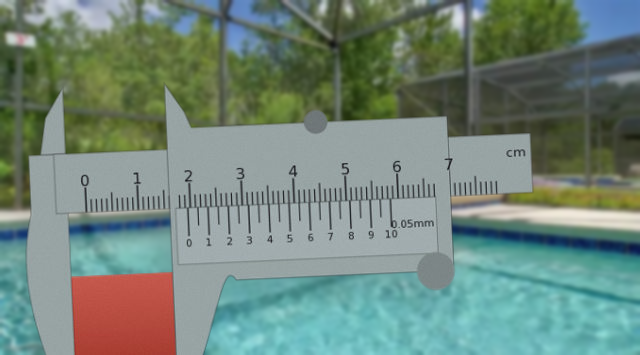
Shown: **19.5** mm
